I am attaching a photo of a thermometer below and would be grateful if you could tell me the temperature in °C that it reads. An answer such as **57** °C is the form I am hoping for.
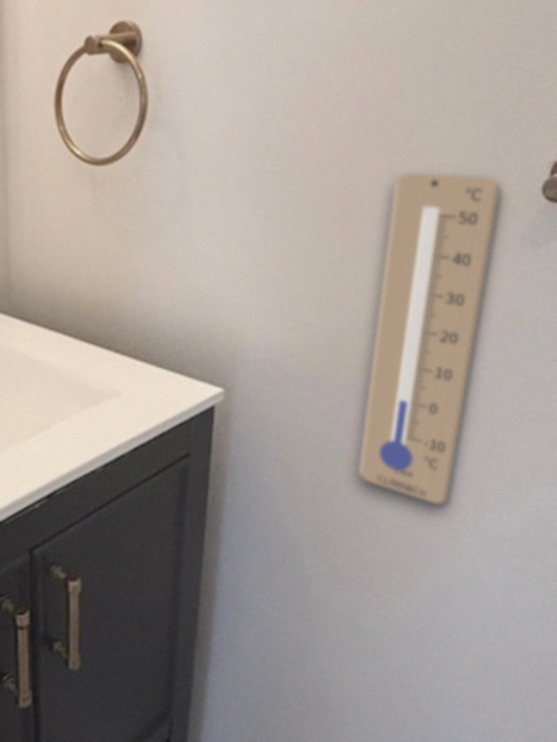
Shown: **0** °C
